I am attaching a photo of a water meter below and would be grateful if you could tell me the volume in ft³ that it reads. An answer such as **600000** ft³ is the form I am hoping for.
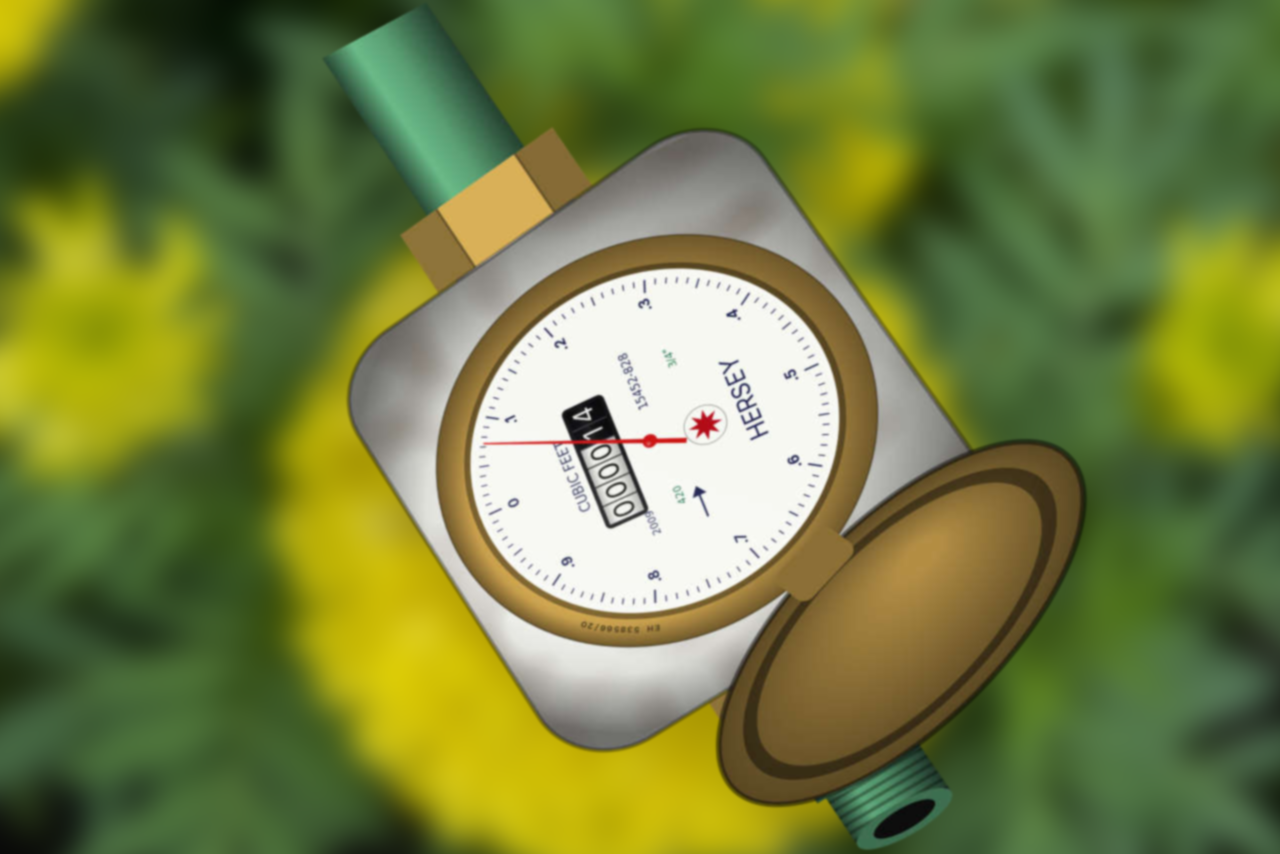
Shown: **14.07** ft³
